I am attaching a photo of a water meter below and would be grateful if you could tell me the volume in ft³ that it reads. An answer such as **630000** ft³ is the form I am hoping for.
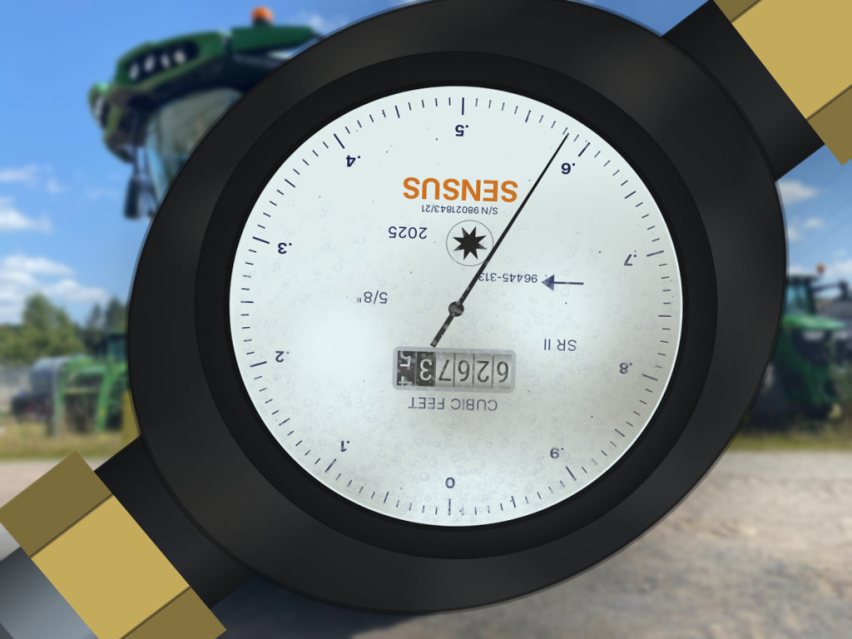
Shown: **626734.58** ft³
